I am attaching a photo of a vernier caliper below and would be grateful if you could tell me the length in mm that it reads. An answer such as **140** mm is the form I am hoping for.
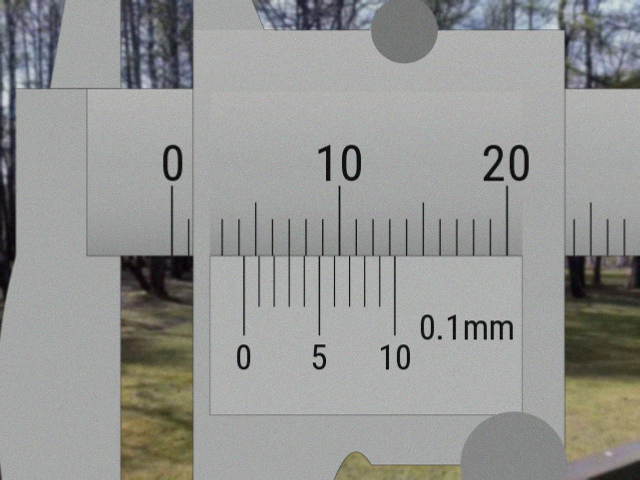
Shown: **4.3** mm
